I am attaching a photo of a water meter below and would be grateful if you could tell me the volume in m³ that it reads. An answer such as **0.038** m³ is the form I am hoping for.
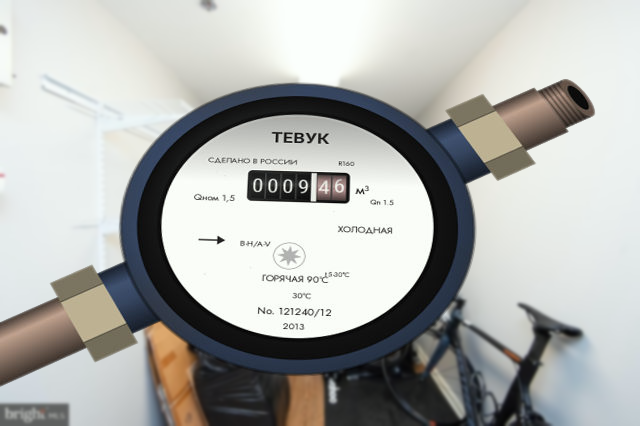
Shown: **9.46** m³
